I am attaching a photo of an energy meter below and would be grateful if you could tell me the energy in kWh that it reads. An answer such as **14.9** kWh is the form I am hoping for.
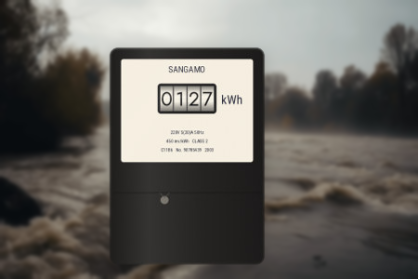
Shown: **127** kWh
